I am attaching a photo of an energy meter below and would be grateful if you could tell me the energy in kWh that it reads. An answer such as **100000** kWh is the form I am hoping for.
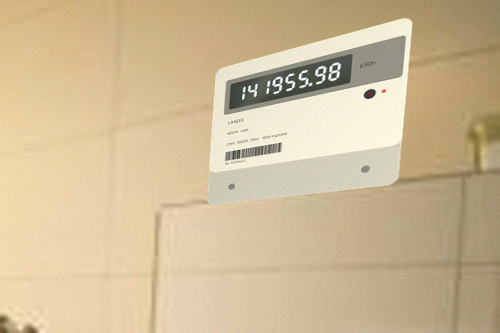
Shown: **141955.98** kWh
